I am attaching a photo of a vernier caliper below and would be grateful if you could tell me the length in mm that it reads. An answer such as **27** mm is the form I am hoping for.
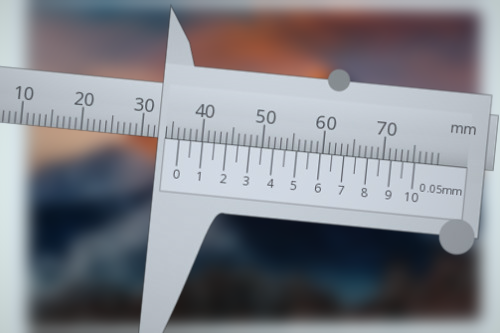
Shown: **36.2** mm
